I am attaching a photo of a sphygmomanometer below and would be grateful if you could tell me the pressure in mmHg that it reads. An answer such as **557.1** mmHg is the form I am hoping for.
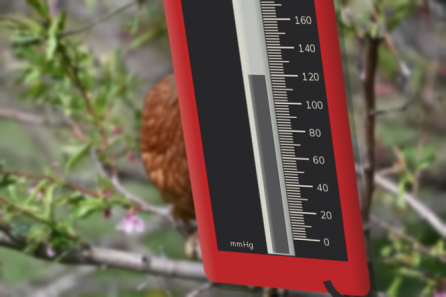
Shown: **120** mmHg
